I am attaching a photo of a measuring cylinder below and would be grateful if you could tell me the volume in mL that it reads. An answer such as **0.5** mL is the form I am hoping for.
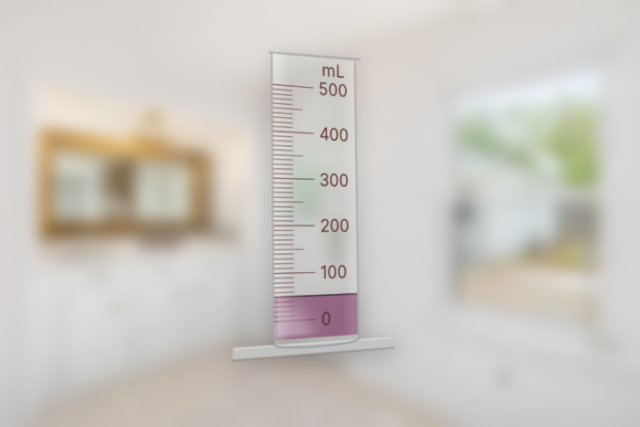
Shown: **50** mL
